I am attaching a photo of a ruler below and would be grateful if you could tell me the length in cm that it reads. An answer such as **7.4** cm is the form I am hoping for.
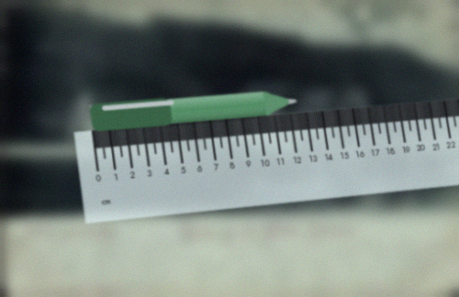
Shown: **12.5** cm
